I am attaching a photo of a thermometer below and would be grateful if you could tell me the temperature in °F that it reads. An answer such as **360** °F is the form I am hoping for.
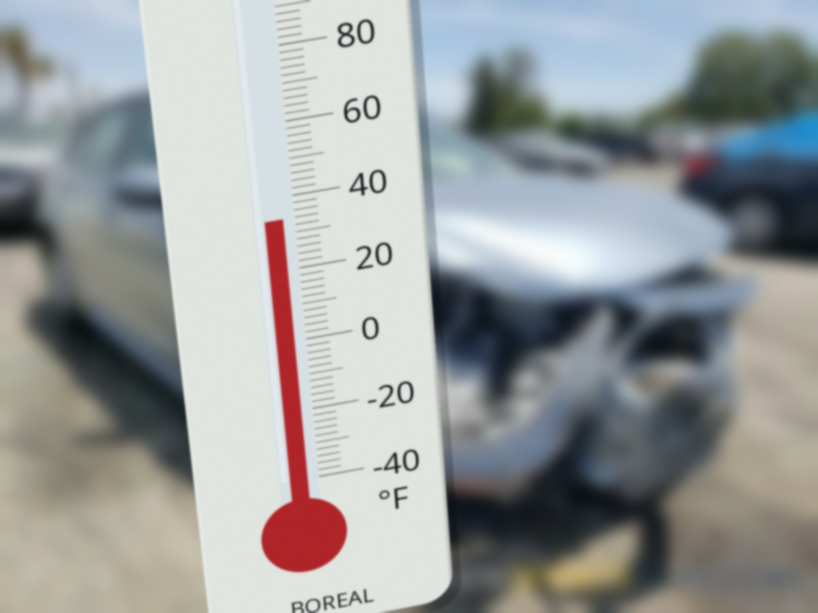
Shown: **34** °F
